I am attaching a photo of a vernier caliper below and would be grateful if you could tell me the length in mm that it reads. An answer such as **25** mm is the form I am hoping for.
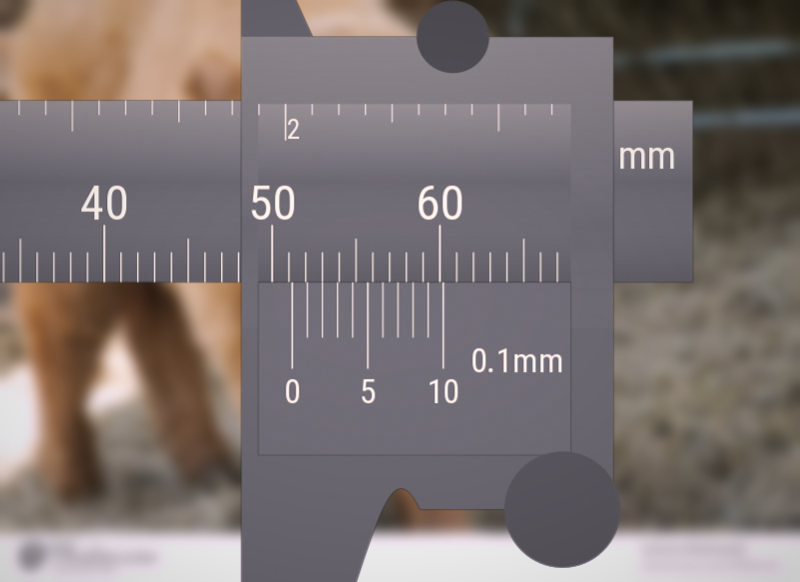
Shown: **51.2** mm
